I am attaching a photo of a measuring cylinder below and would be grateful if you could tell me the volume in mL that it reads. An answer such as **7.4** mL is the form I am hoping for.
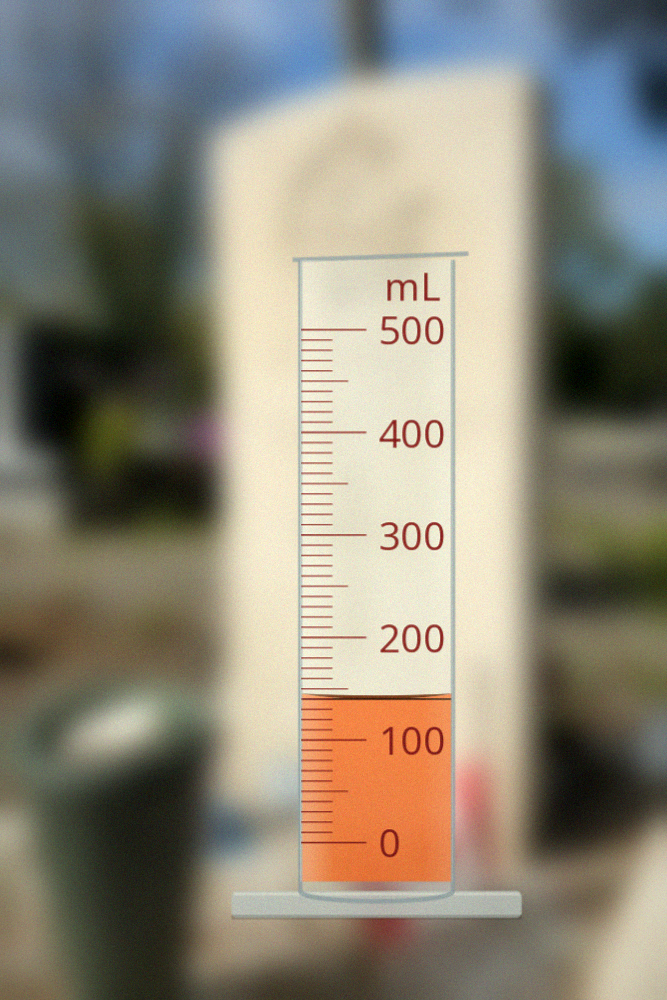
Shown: **140** mL
